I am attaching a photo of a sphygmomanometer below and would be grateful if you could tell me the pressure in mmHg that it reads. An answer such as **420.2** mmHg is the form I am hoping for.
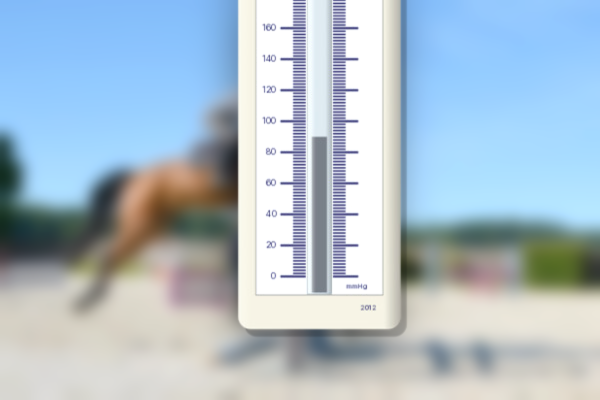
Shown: **90** mmHg
